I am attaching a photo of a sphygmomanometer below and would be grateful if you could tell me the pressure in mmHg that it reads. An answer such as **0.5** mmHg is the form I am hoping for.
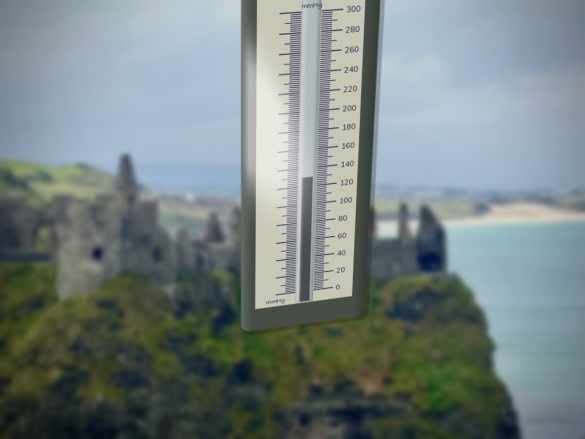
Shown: **130** mmHg
